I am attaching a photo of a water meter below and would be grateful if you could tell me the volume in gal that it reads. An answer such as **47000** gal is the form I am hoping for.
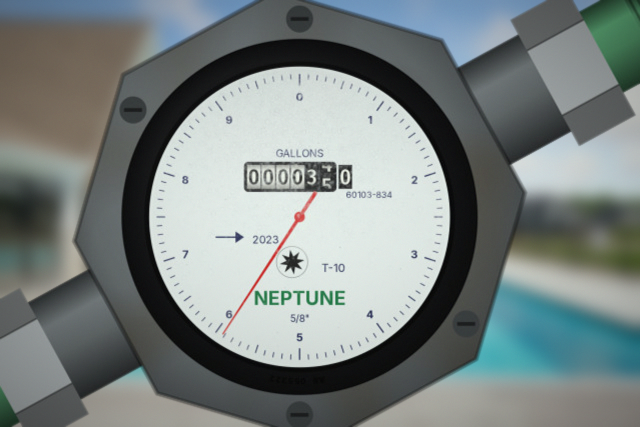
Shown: **345.9** gal
